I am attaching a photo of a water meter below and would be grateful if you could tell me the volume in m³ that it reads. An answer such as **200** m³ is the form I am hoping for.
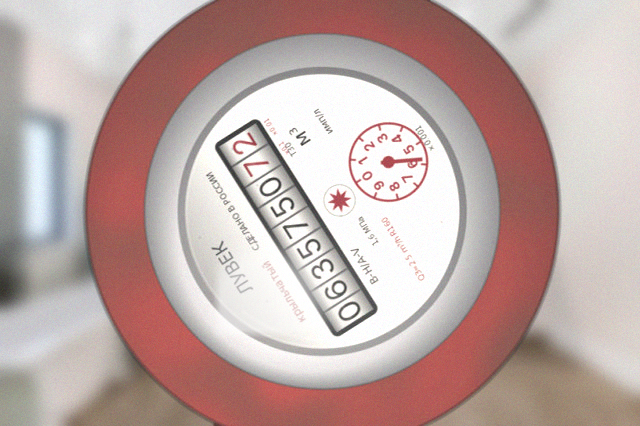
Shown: **635750.725** m³
